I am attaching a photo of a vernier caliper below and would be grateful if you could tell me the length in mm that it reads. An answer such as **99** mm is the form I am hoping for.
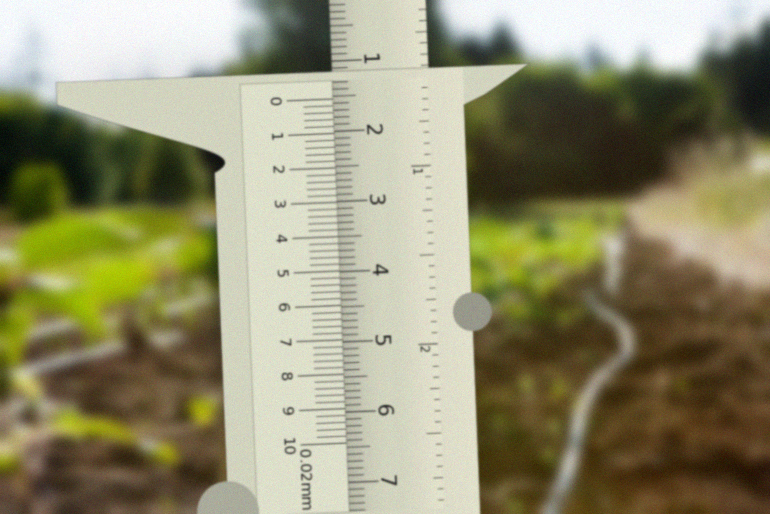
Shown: **15.4** mm
